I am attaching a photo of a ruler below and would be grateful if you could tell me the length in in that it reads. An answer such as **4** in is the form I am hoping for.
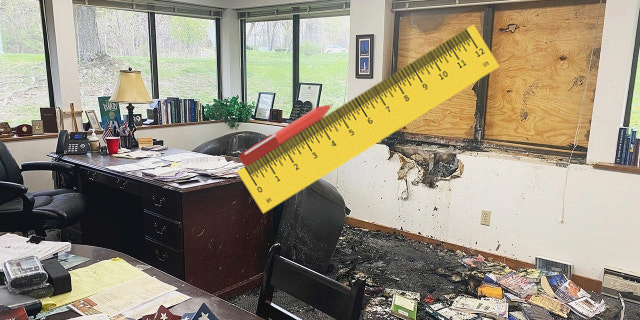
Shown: **5** in
